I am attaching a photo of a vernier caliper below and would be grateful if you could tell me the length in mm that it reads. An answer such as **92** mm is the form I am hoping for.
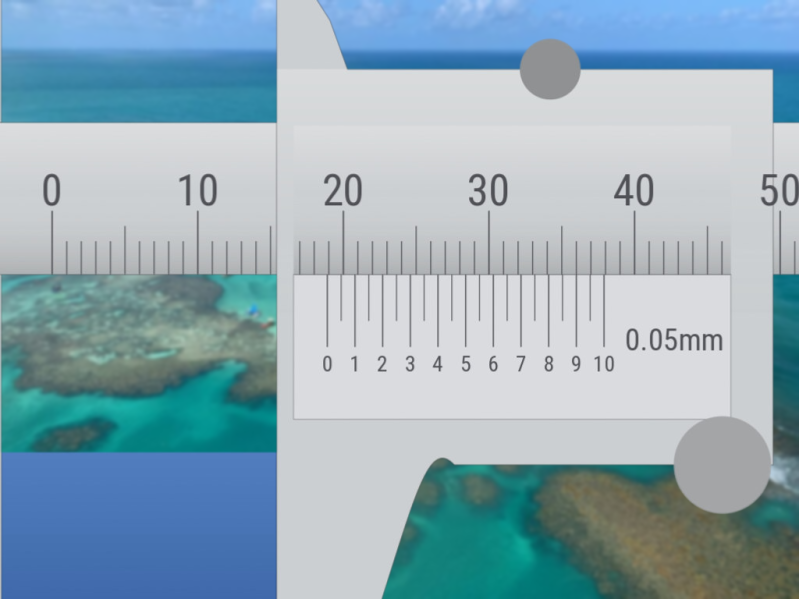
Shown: **18.9** mm
